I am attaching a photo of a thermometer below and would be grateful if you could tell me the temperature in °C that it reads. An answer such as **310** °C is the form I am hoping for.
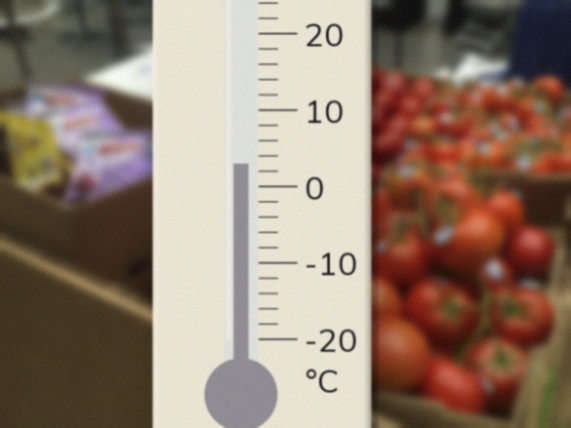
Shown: **3** °C
